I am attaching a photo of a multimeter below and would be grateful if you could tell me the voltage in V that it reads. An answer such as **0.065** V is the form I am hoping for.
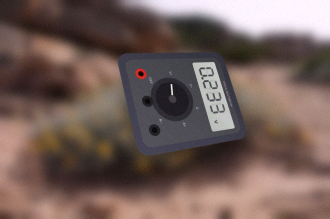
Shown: **0.233** V
